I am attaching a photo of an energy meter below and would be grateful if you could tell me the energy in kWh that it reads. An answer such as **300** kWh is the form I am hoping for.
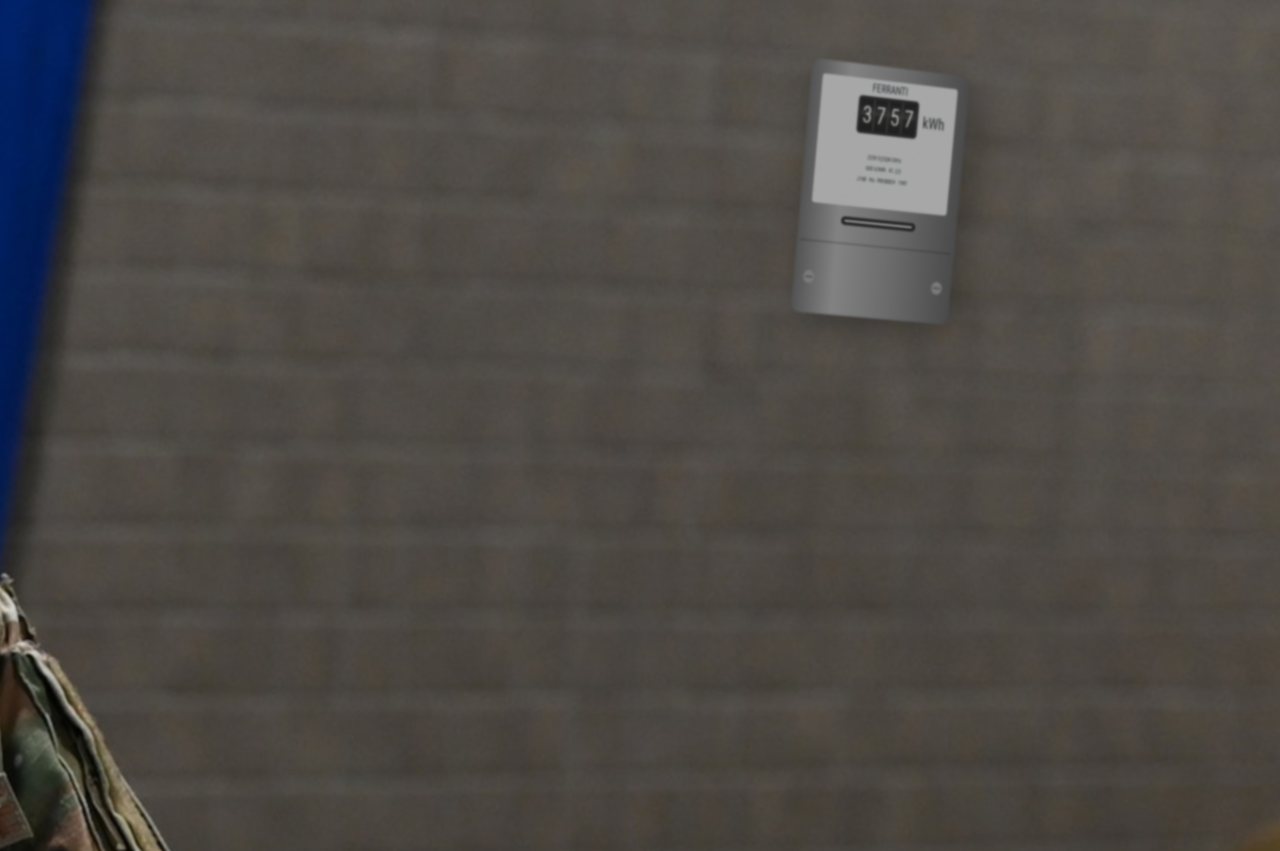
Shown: **3757** kWh
